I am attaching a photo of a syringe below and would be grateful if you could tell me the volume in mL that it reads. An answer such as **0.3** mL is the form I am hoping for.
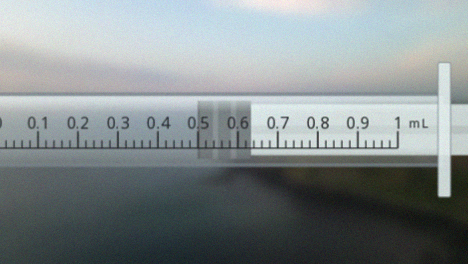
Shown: **0.5** mL
